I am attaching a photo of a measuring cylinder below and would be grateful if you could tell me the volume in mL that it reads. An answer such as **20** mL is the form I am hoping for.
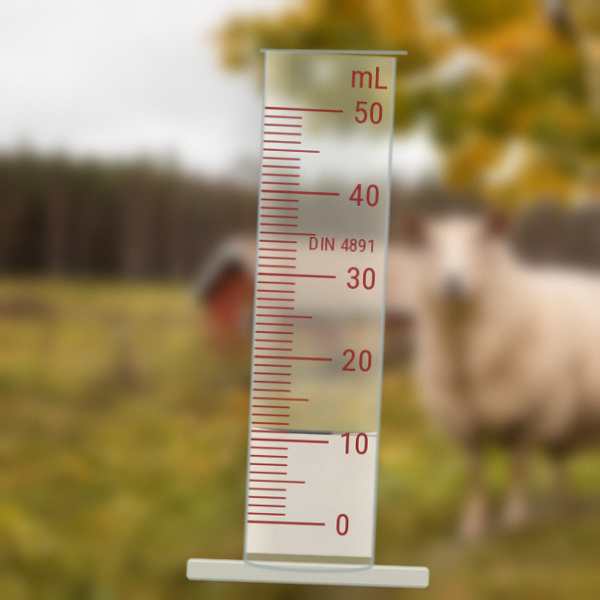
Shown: **11** mL
